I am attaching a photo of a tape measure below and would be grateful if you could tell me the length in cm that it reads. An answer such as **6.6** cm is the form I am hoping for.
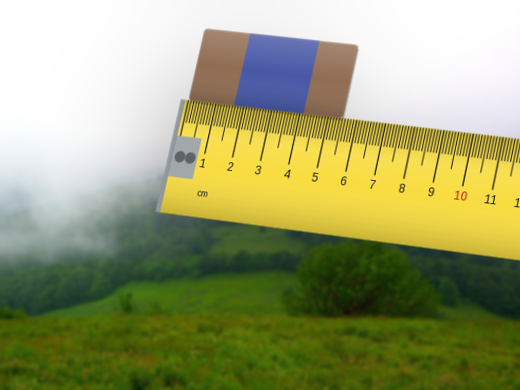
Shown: **5.5** cm
